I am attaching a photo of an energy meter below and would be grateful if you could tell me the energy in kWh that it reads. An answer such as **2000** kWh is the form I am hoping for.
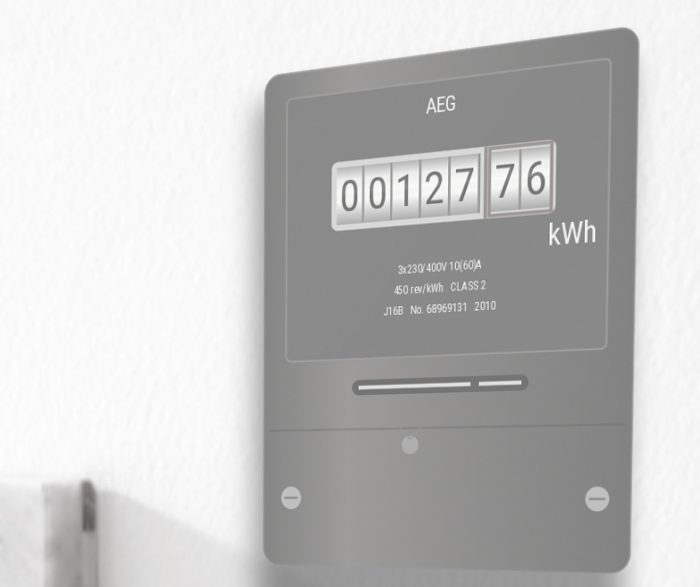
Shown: **127.76** kWh
